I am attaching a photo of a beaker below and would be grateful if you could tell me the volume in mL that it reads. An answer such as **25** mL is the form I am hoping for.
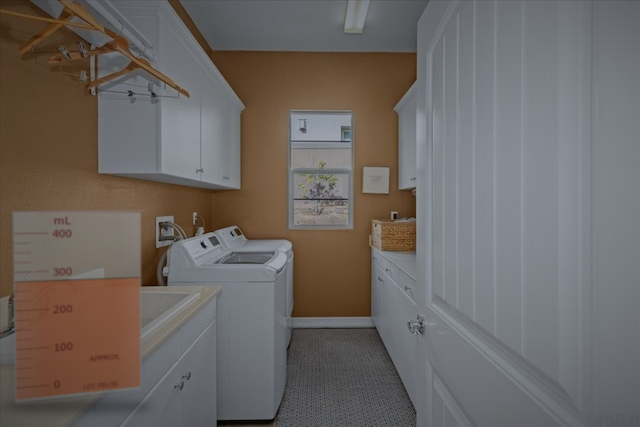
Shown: **275** mL
